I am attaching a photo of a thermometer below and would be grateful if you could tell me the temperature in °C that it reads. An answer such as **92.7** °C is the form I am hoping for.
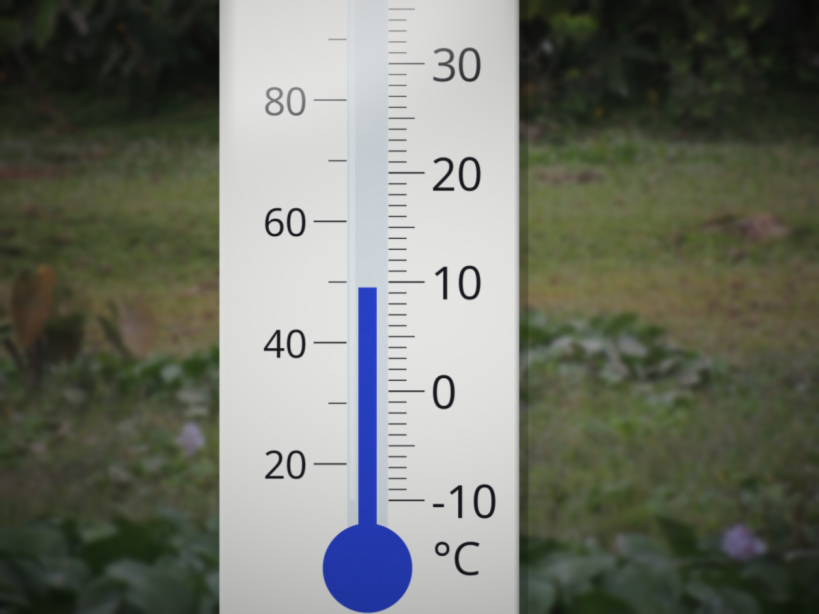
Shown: **9.5** °C
